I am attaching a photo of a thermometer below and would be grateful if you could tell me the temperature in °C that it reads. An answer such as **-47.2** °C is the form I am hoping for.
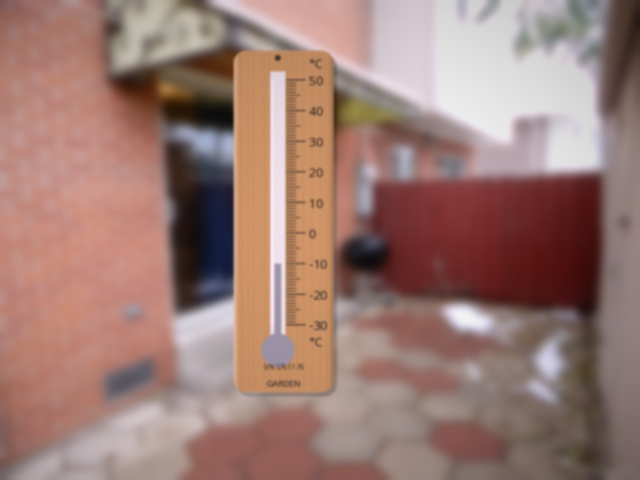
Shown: **-10** °C
